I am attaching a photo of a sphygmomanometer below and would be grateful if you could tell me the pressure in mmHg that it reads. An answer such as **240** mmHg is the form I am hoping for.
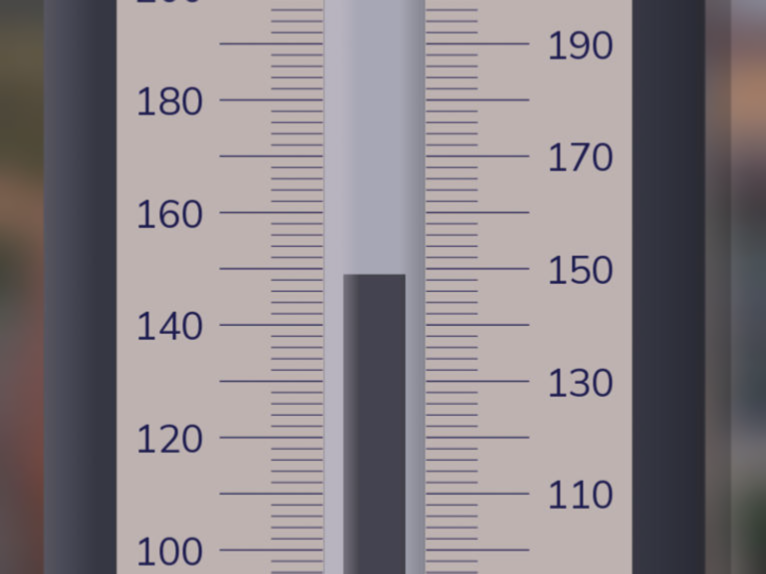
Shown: **149** mmHg
